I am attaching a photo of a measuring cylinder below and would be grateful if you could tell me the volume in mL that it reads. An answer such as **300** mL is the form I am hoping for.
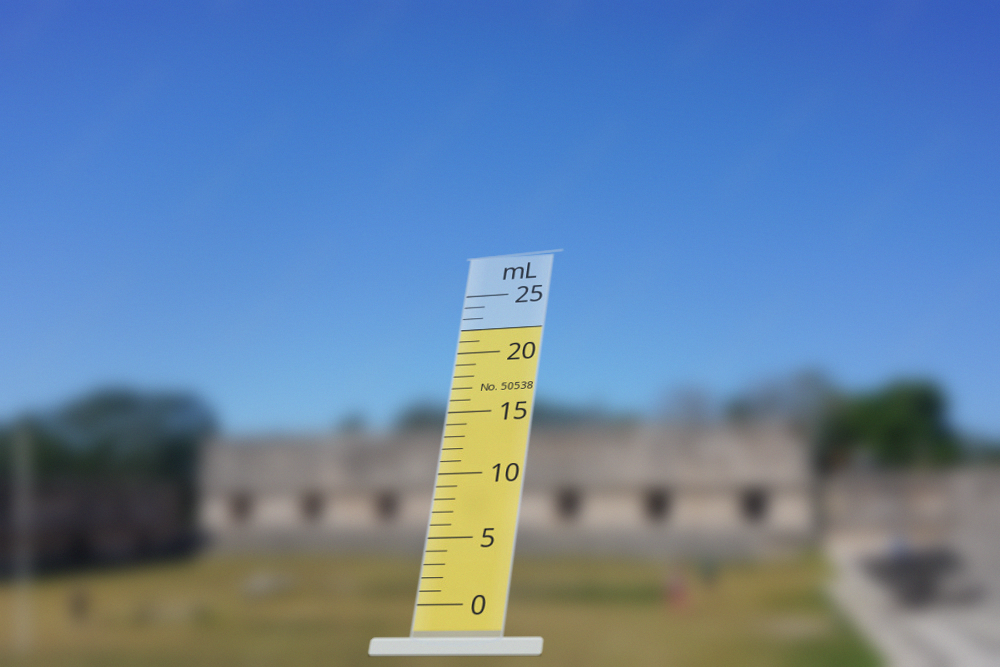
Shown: **22** mL
